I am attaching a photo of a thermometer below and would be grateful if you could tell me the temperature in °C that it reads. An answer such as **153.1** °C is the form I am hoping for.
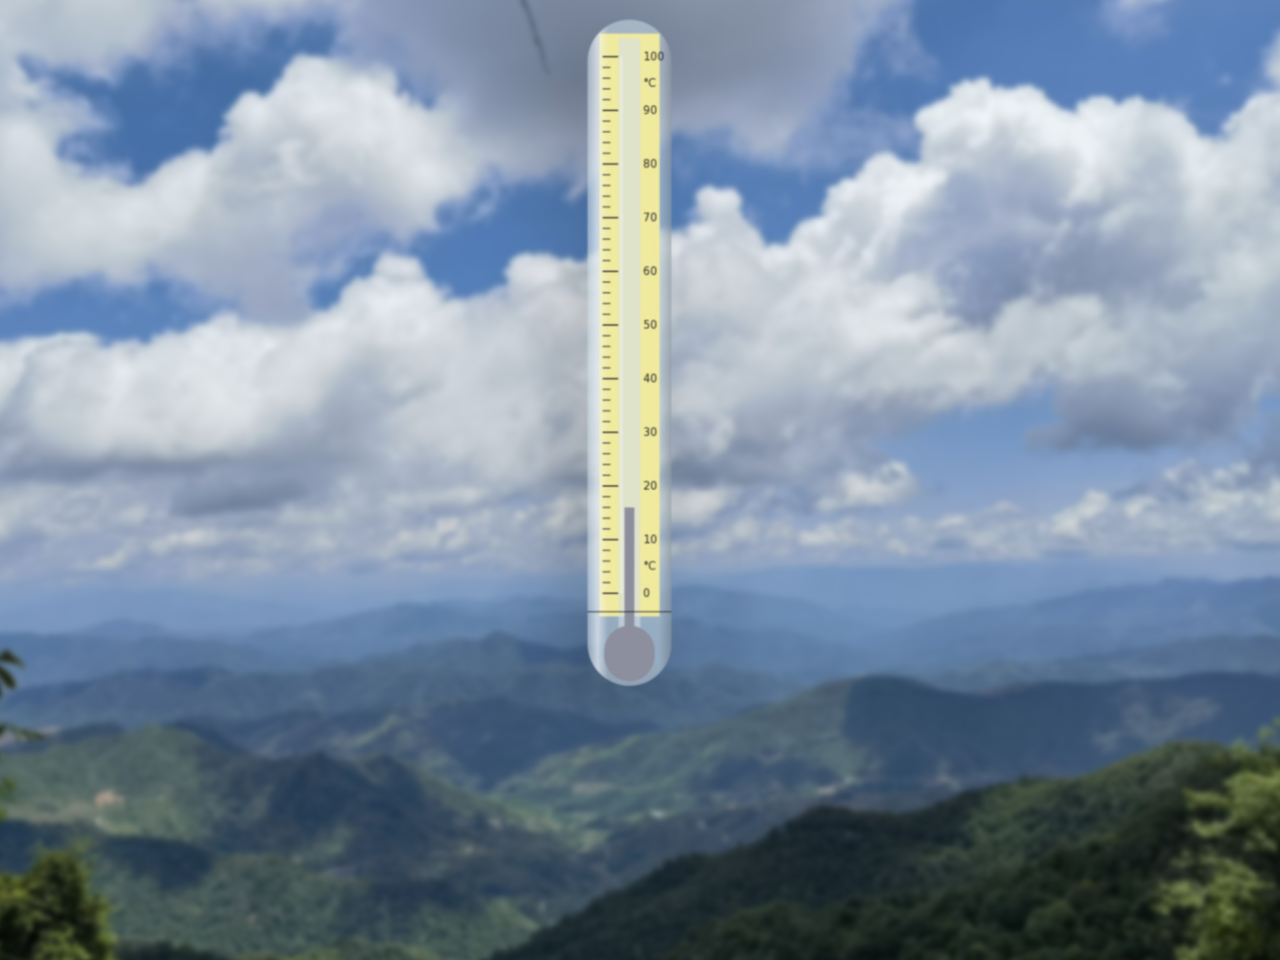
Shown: **16** °C
